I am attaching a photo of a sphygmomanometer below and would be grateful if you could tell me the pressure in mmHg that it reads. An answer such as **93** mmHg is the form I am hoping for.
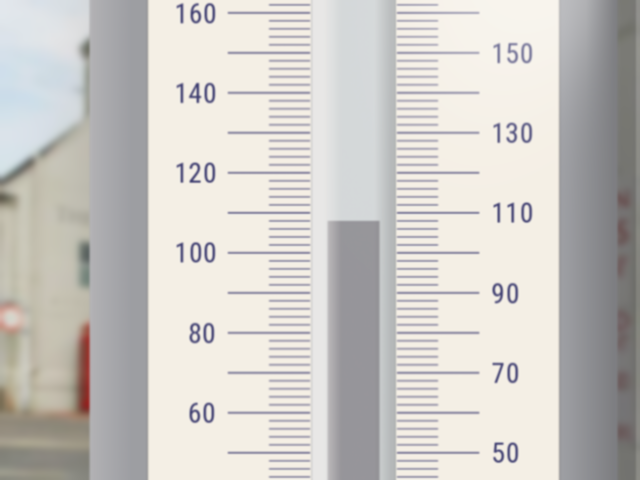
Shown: **108** mmHg
